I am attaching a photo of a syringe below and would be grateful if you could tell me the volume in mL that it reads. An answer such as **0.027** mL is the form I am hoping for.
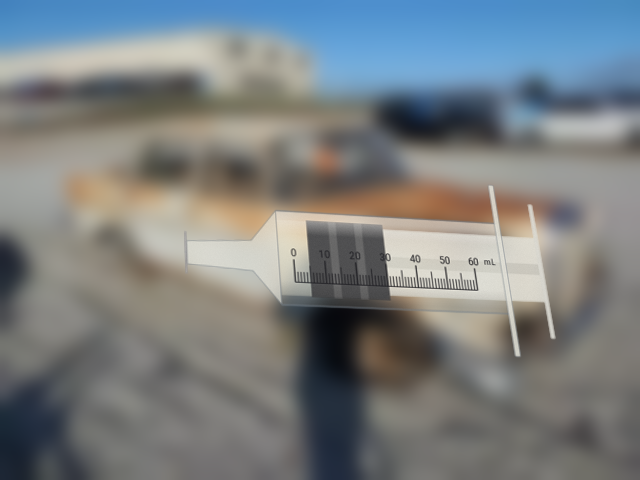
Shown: **5** mL
